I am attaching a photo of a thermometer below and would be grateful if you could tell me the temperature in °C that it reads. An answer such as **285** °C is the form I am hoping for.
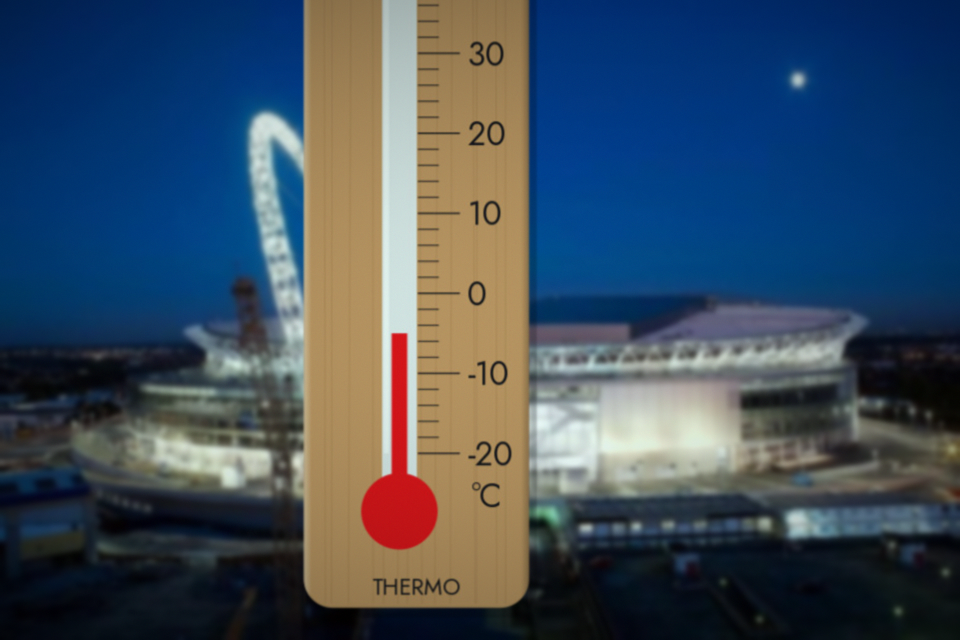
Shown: **-5** °C
